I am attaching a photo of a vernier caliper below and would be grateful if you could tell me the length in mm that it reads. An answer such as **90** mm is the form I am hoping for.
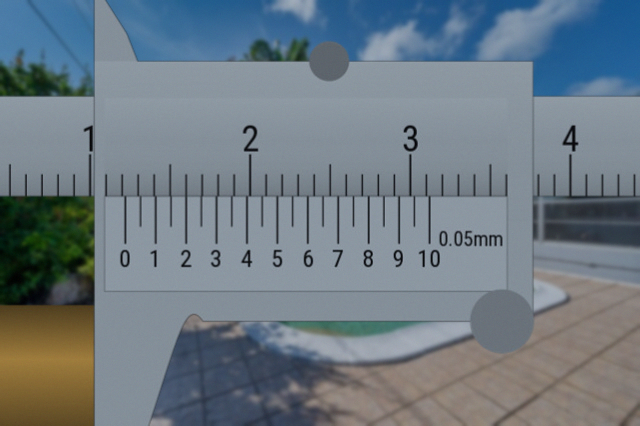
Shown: **12.2** mm
